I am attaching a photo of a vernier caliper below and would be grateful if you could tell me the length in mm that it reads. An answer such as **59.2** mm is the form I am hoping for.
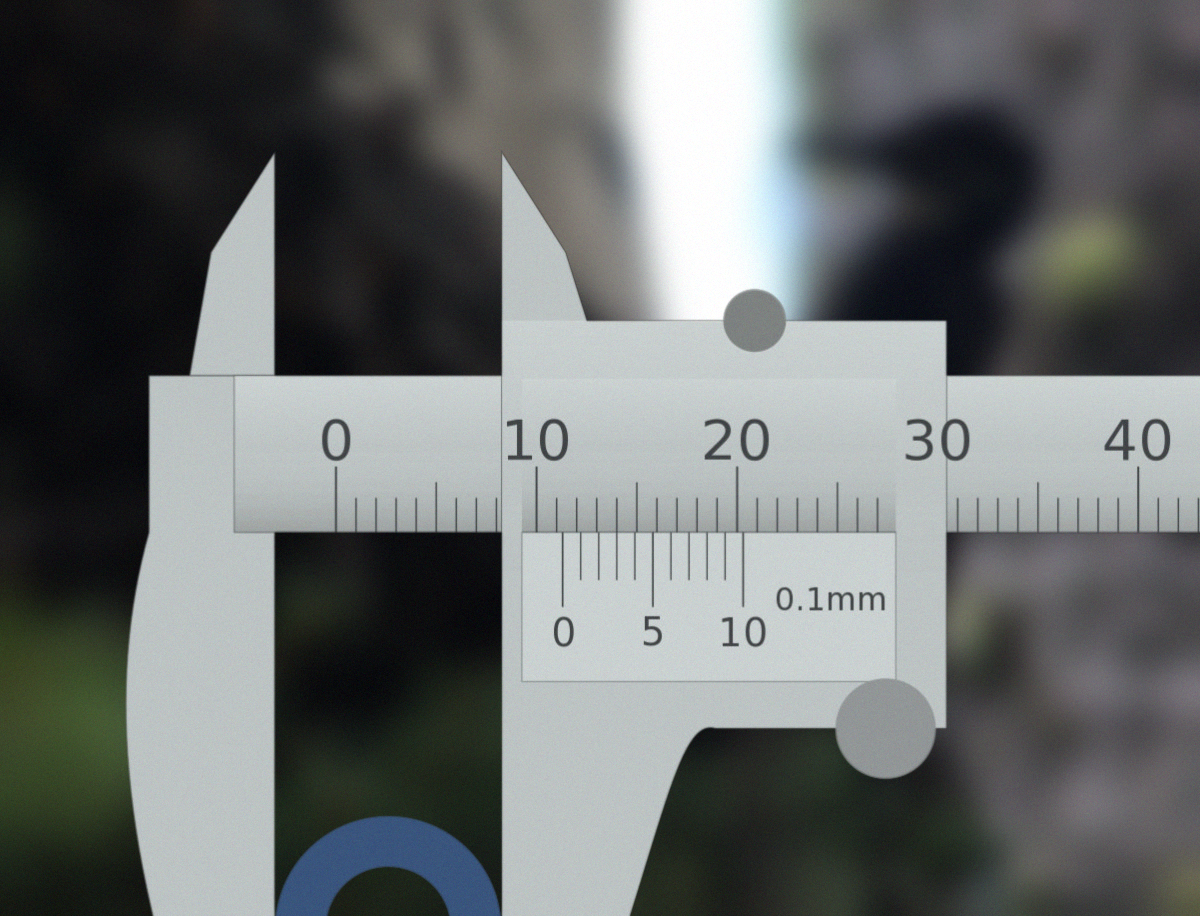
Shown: **11.3** mm
